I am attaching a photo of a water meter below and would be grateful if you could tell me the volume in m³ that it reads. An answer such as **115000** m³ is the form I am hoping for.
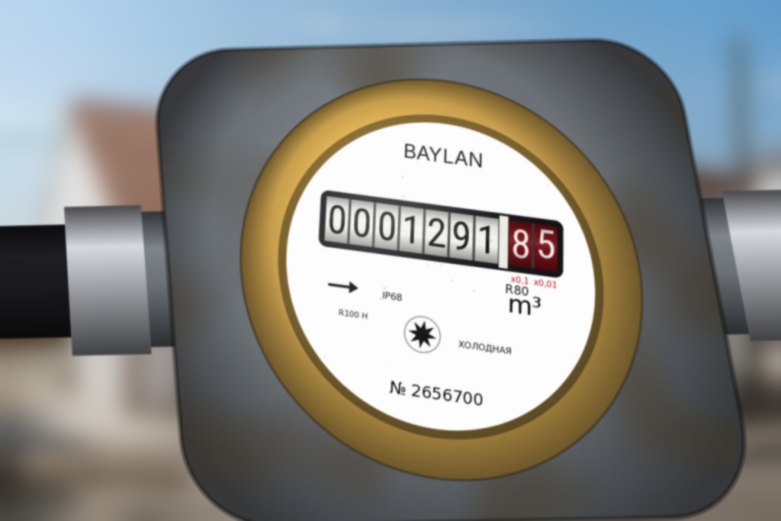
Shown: **1291.85** m³
